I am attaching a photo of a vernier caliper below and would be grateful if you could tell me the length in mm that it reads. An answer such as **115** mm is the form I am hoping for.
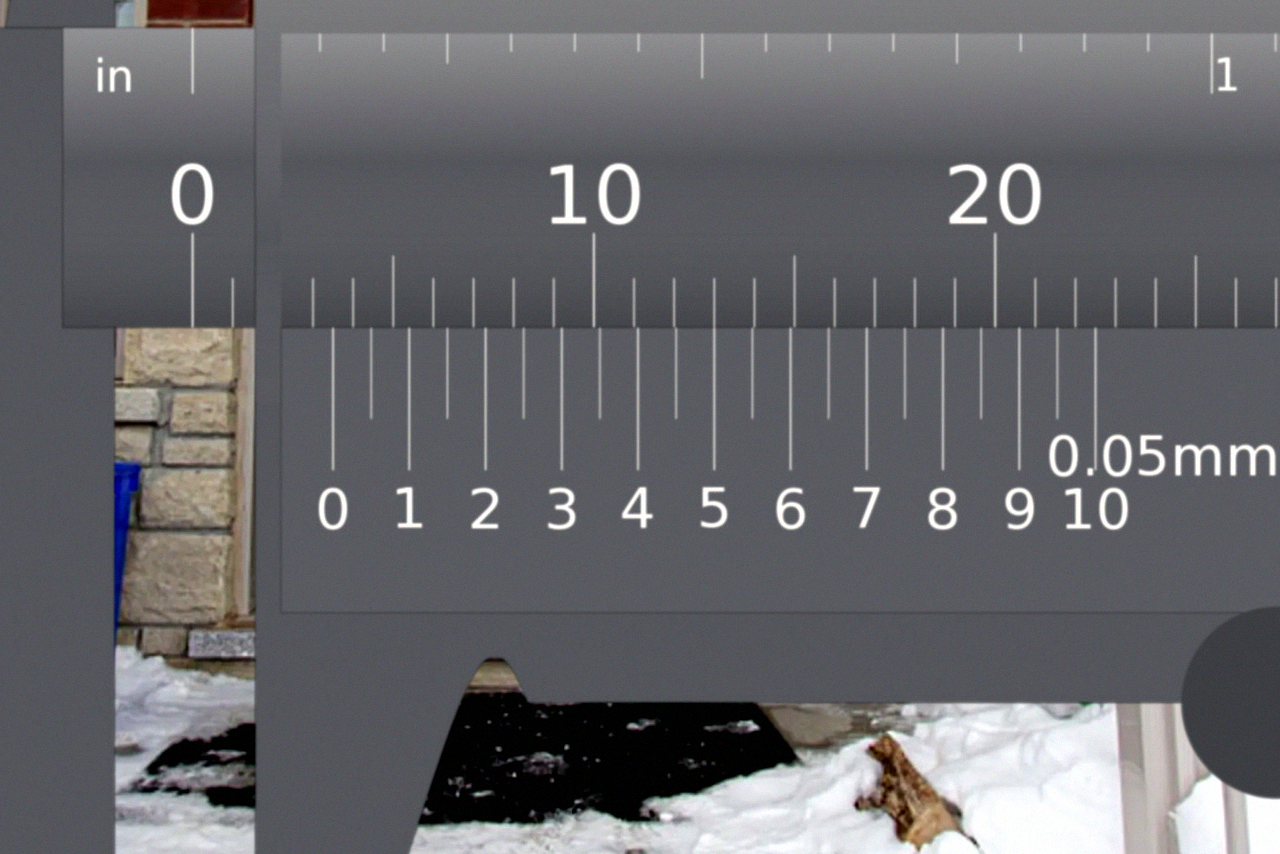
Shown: **3.50** mm
